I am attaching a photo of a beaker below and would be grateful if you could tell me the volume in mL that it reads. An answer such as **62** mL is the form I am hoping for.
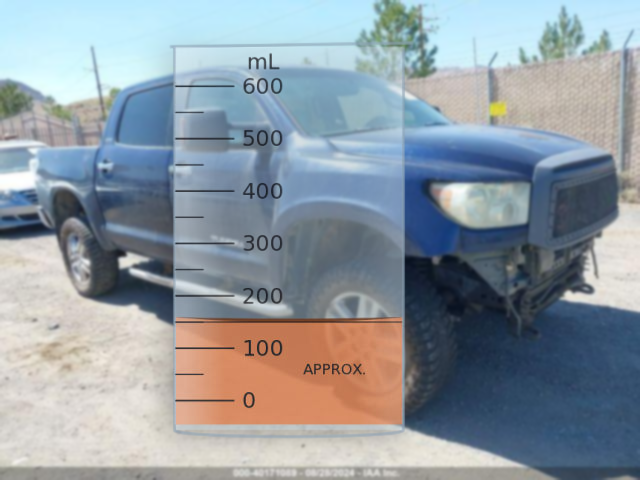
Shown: **150** mL
